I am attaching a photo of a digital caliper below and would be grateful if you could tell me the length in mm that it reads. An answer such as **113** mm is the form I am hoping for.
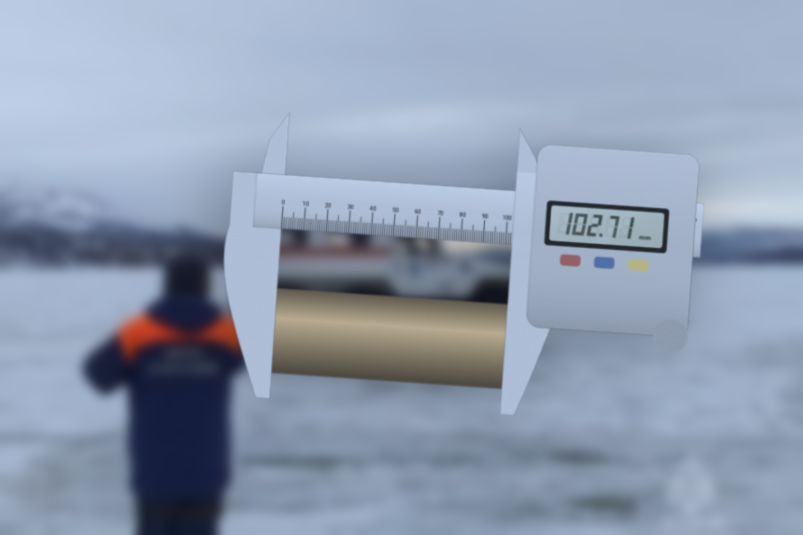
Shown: **102.71** mm
